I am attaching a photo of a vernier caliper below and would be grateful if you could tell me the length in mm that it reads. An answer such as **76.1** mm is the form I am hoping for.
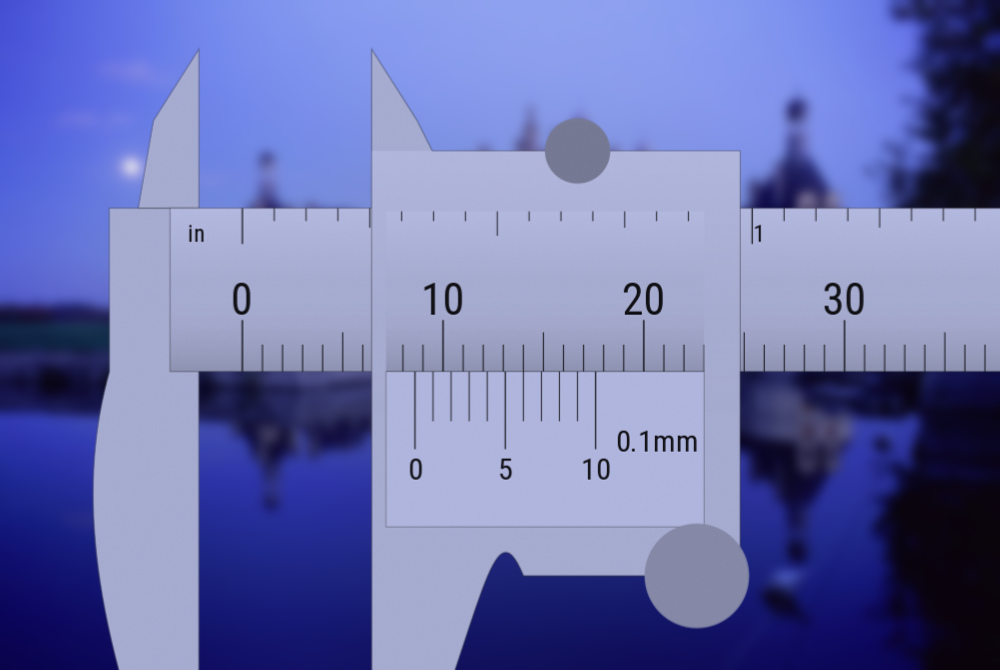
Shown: **8.6** mm
